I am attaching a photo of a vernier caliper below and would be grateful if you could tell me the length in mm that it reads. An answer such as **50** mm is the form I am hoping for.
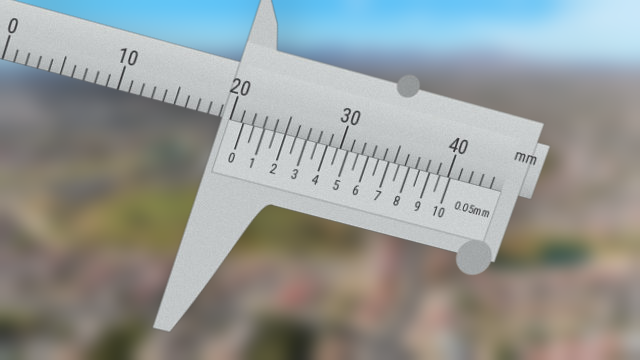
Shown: **21.2** mm
